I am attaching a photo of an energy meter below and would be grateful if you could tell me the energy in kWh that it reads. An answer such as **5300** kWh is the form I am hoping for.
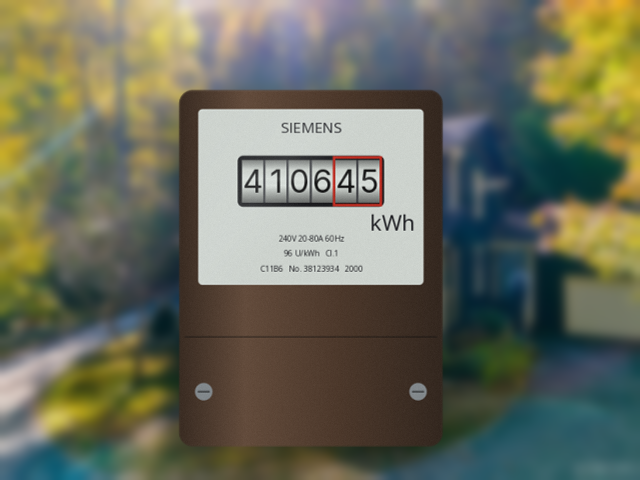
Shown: **4106.45** kWh
